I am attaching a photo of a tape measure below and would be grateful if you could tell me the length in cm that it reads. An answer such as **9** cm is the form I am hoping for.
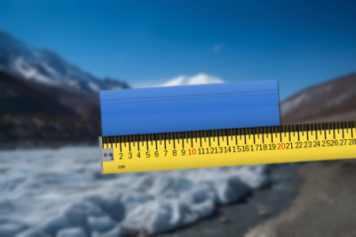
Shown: **20** cm
